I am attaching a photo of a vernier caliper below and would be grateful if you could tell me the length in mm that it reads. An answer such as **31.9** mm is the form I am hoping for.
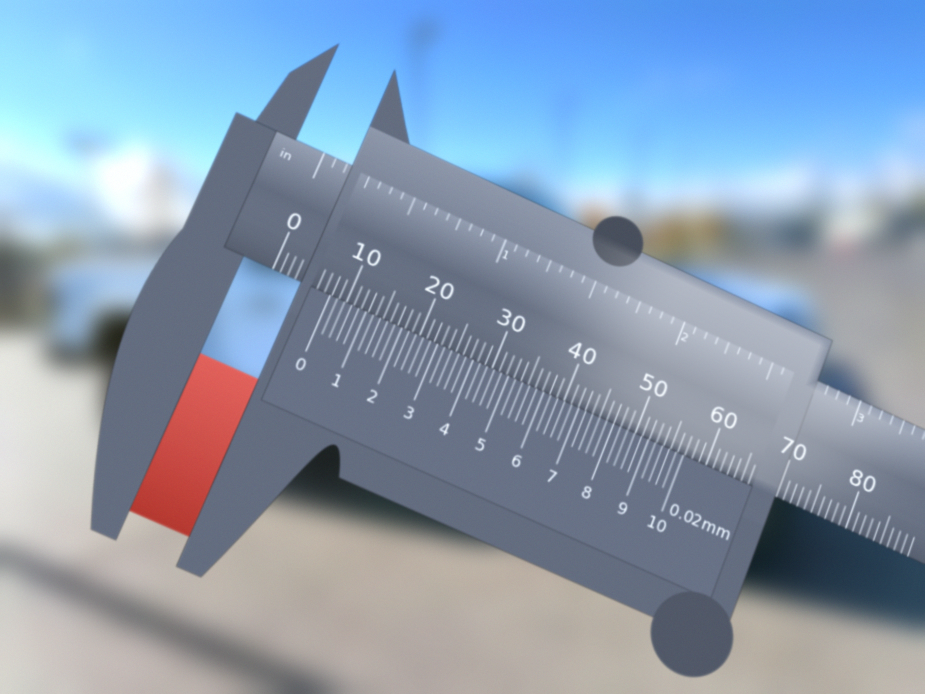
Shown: **7.8** mm
